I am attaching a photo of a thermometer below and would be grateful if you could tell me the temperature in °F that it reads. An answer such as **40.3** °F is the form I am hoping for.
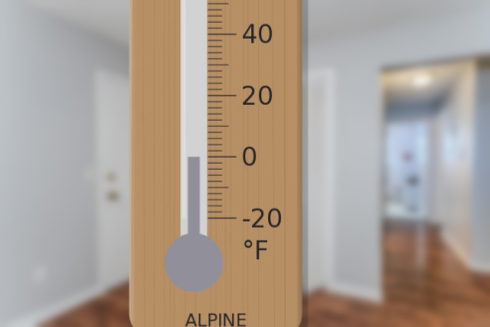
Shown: **0** °F
